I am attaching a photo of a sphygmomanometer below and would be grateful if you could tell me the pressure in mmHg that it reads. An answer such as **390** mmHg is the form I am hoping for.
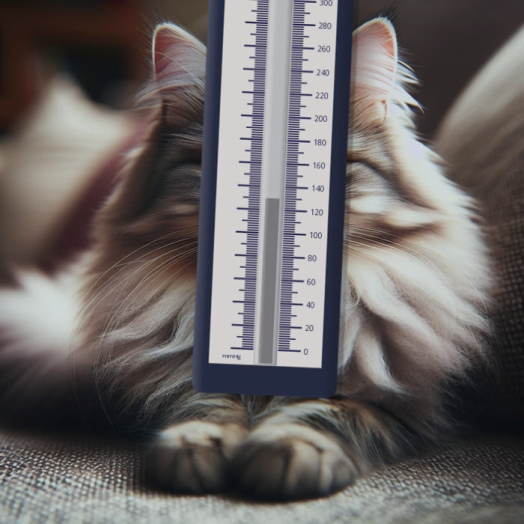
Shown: **130** mmHg
